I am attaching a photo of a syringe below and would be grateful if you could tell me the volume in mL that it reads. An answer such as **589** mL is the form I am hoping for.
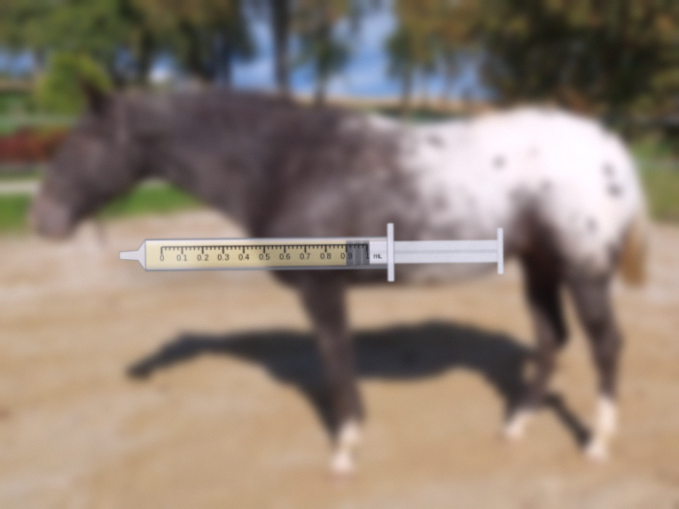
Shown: **0.9** mL
